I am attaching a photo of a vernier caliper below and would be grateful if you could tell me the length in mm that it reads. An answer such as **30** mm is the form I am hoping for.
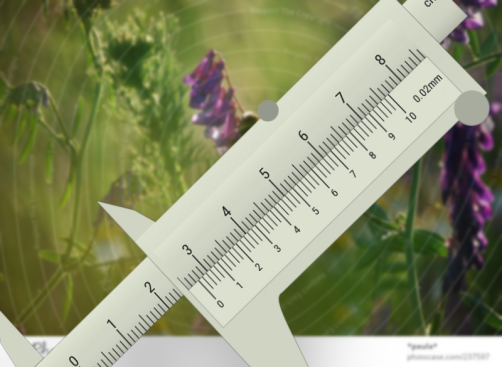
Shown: **27.6** mm
